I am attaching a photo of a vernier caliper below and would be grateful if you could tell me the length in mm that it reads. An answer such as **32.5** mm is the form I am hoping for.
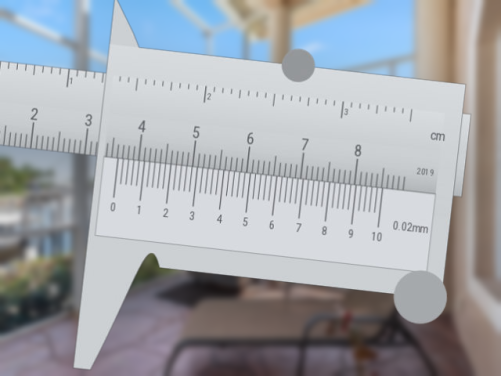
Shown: **36.2** mm
